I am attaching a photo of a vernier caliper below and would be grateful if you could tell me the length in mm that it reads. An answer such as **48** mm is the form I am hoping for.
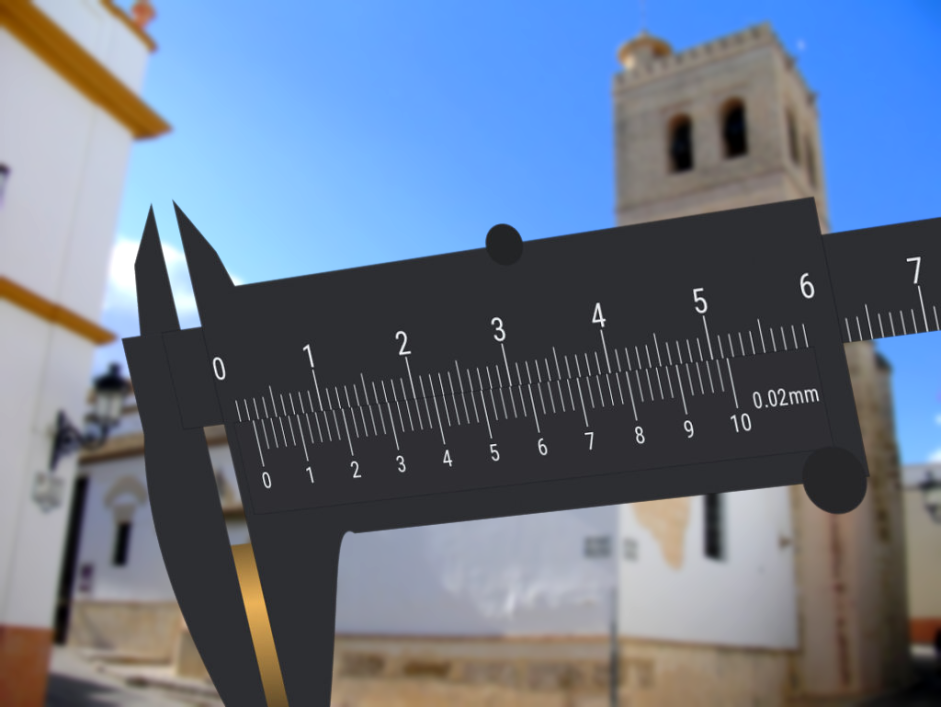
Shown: **2.4** mm
